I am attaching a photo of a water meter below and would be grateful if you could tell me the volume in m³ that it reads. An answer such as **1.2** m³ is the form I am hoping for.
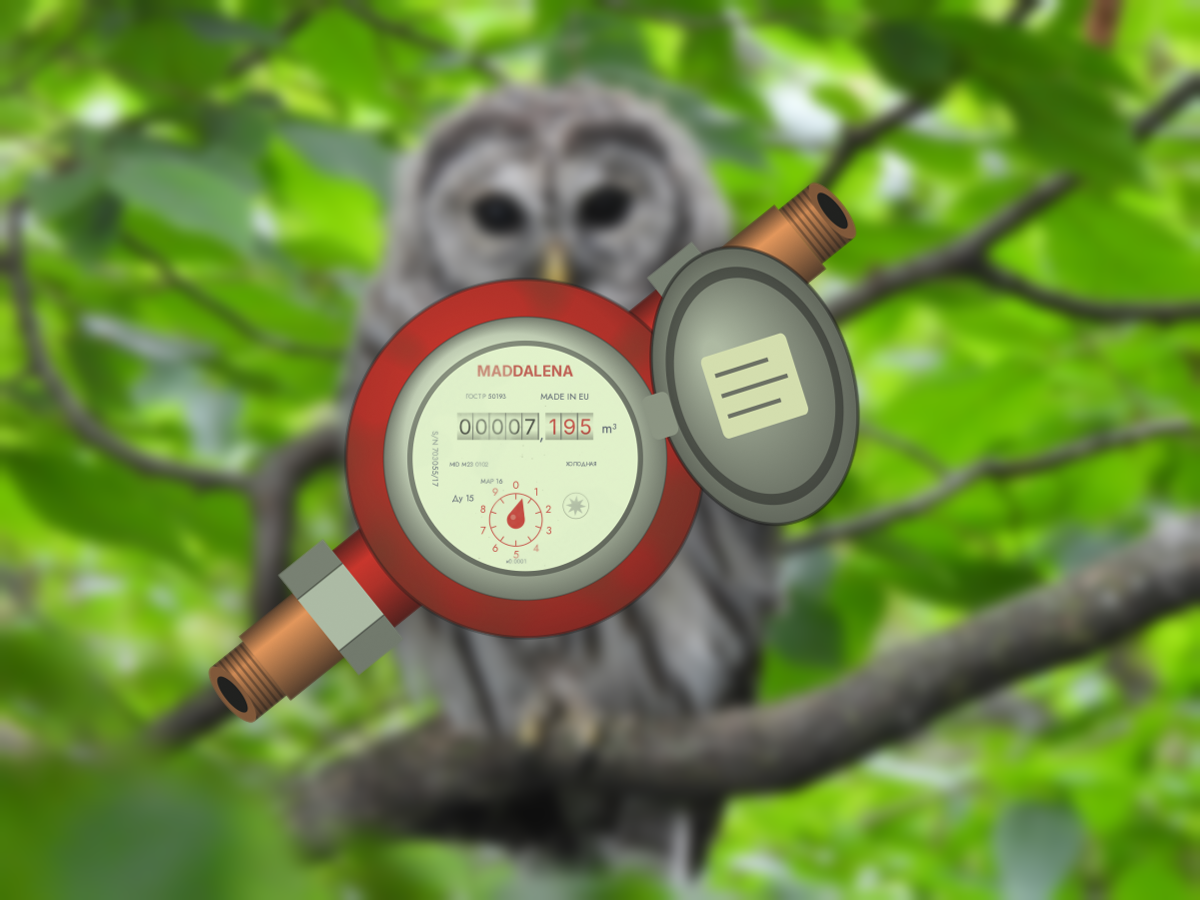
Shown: **7.1950** m³
